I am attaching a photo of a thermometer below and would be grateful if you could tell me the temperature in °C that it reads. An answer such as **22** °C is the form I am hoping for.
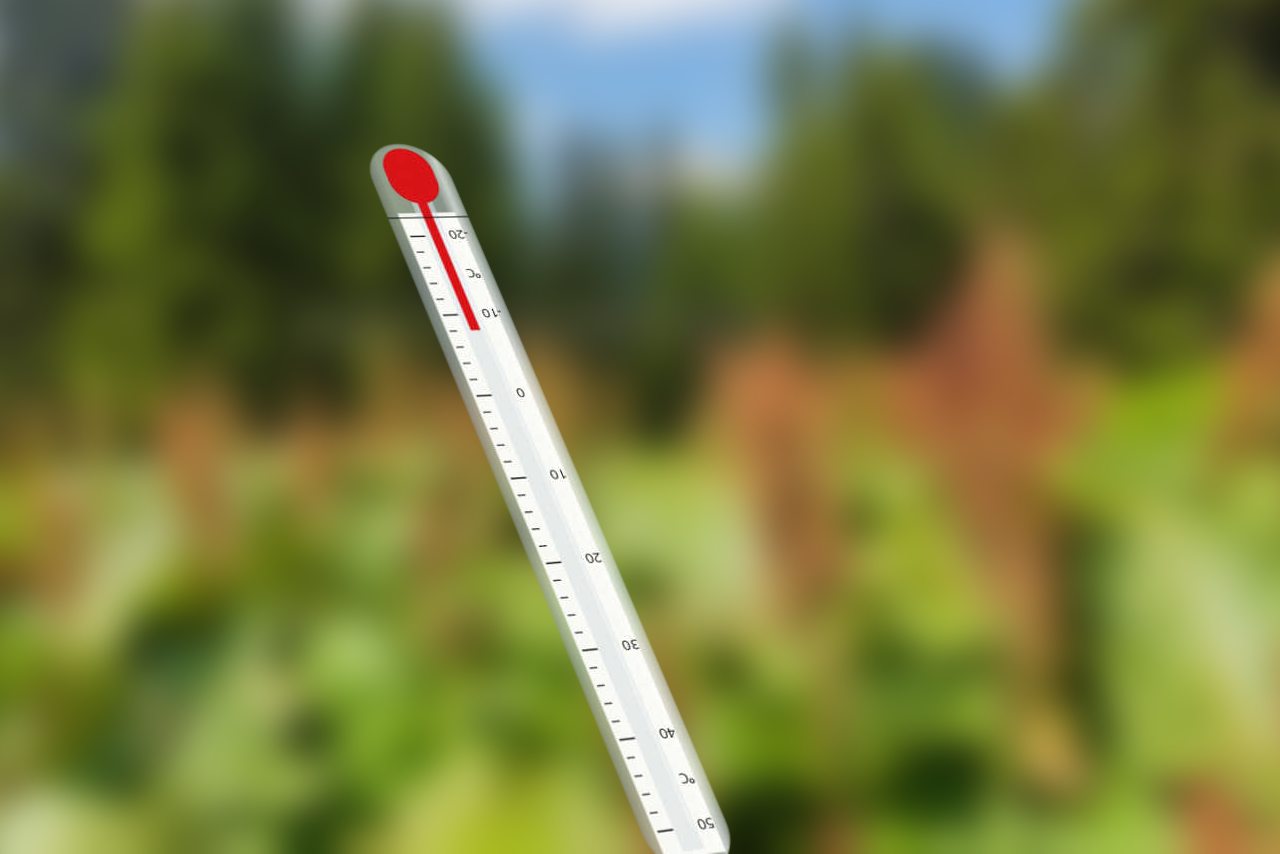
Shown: **-8** °C
